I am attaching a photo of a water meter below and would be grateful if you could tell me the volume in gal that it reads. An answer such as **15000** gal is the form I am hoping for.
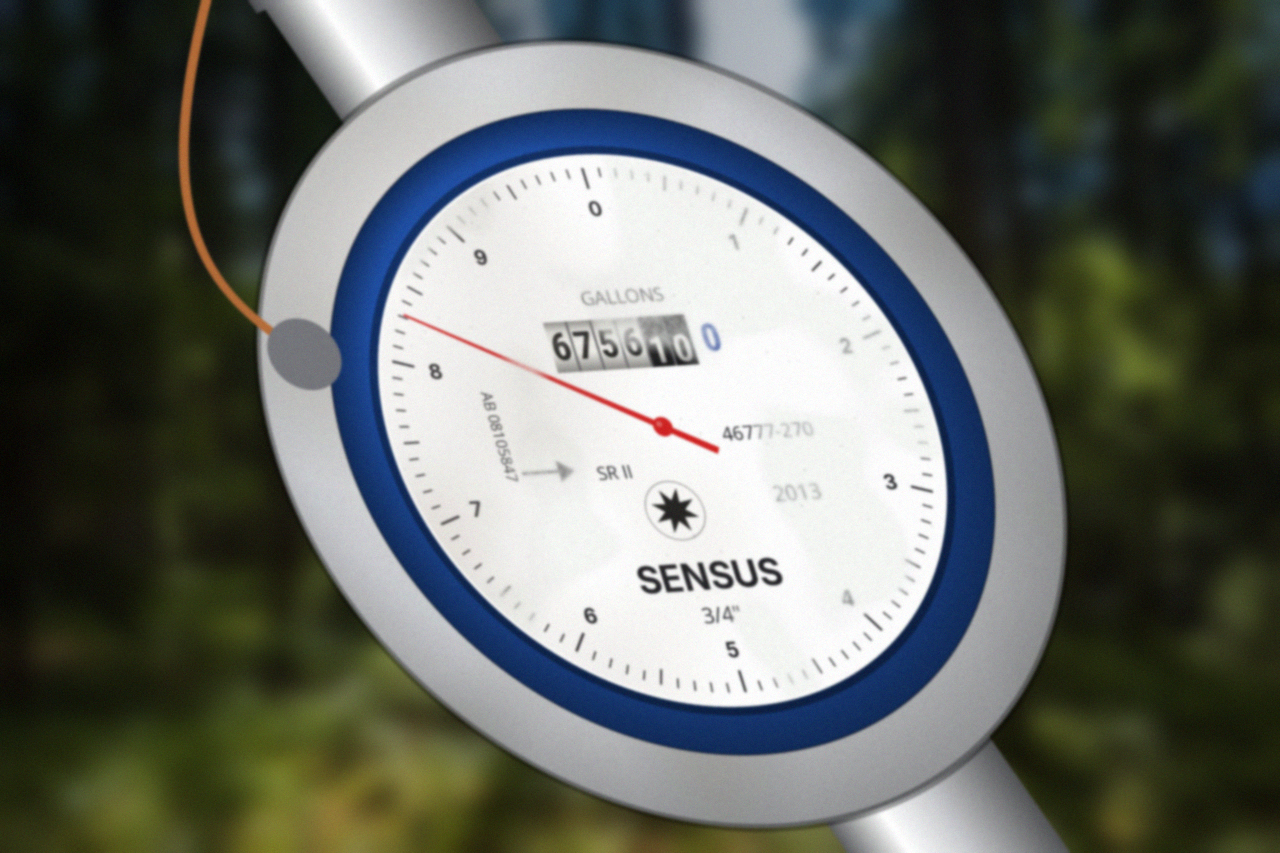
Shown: **6756098.3** gal
